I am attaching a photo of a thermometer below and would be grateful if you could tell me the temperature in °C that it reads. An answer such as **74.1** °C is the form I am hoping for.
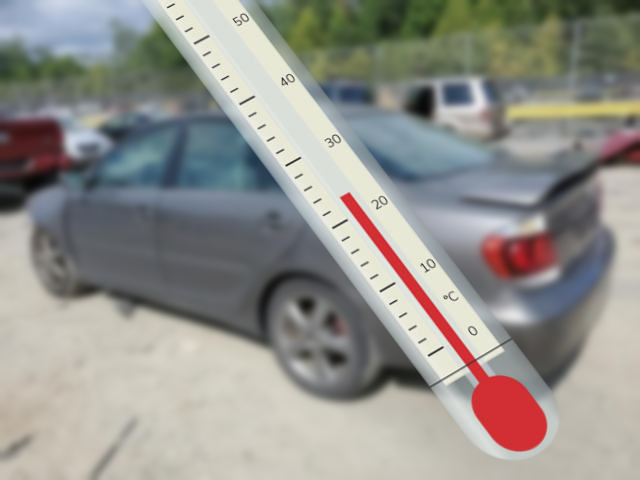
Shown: **23** °C
